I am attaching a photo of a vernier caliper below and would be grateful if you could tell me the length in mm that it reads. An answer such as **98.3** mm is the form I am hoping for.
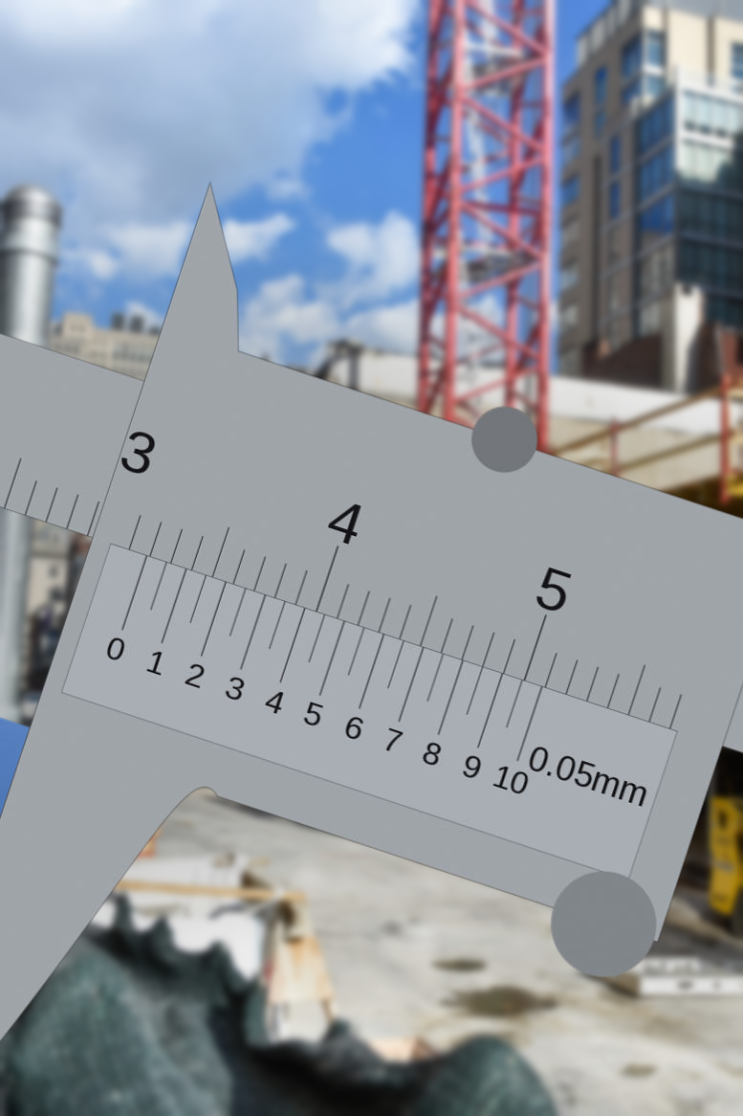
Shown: **31.85** mm
